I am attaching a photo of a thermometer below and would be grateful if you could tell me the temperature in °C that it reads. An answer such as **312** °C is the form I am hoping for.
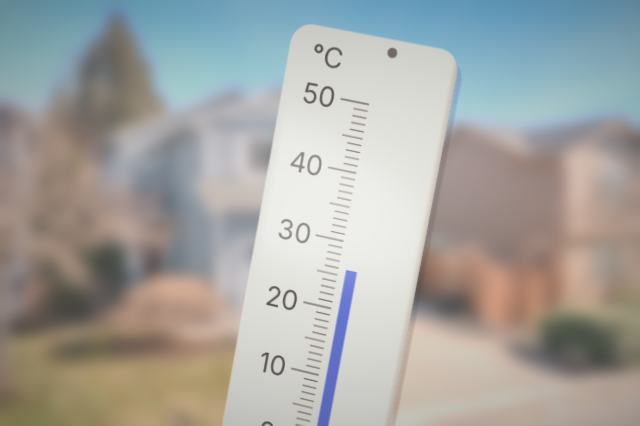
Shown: **26** °C
